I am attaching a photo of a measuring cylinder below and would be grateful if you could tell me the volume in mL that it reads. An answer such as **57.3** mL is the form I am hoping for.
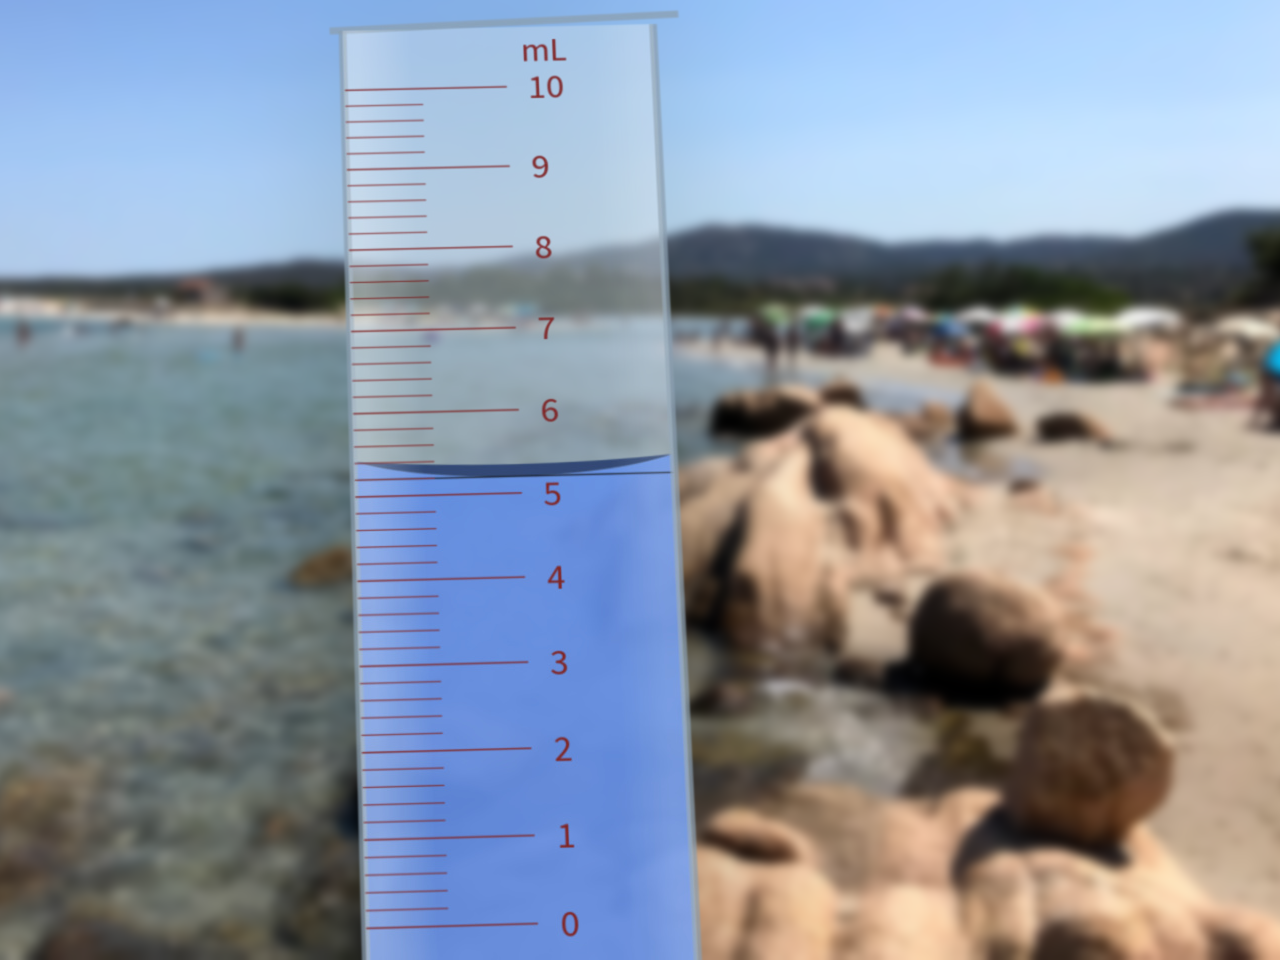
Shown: **5.2** mL
